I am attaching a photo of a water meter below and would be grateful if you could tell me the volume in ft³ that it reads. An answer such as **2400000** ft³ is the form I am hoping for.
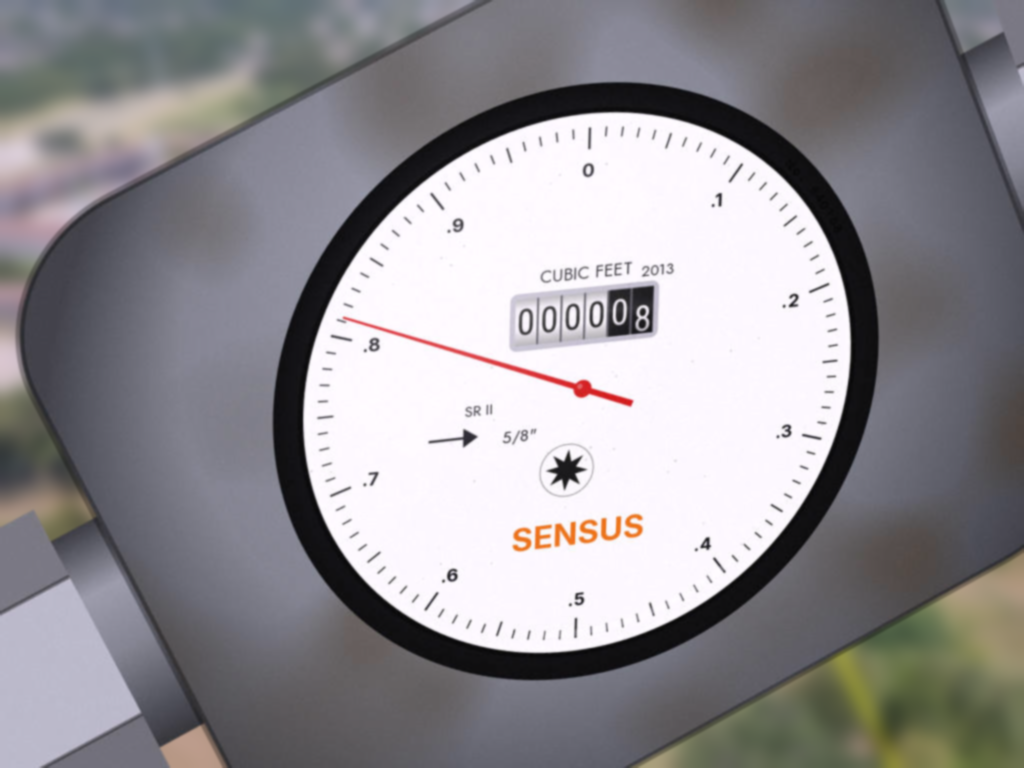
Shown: **7.81** ft³
